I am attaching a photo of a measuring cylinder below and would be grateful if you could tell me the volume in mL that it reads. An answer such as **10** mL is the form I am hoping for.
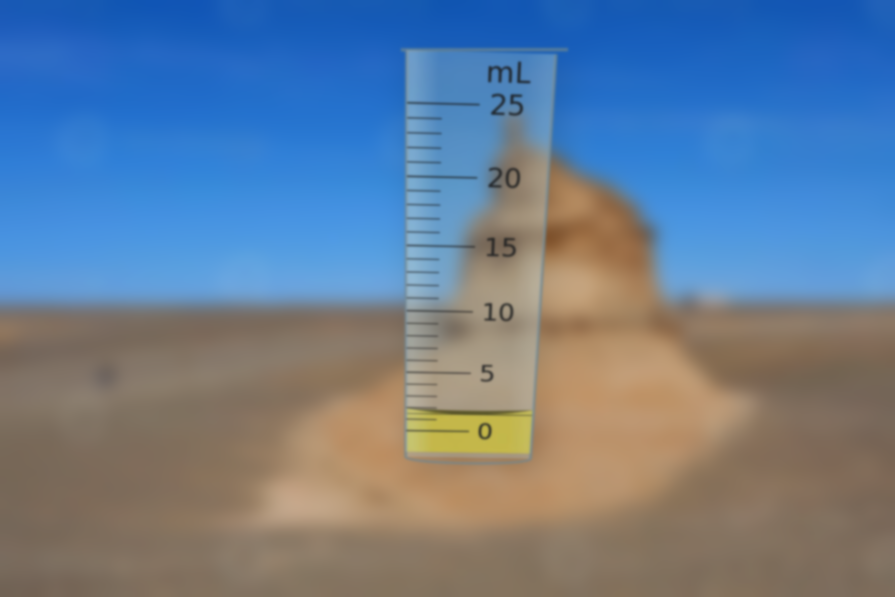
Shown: **1.5** mL
